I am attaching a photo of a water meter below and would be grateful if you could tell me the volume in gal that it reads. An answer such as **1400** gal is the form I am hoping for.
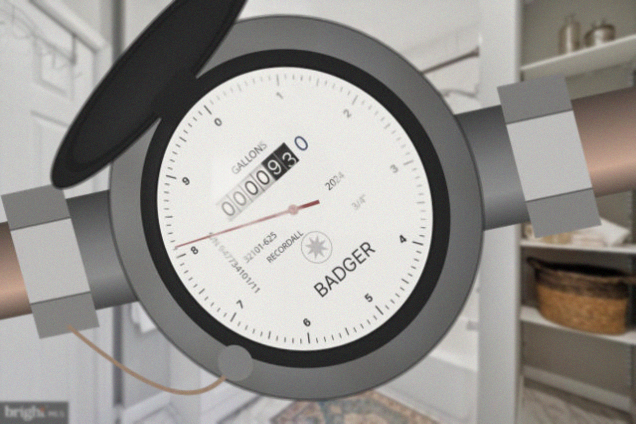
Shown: **928.1** gal
